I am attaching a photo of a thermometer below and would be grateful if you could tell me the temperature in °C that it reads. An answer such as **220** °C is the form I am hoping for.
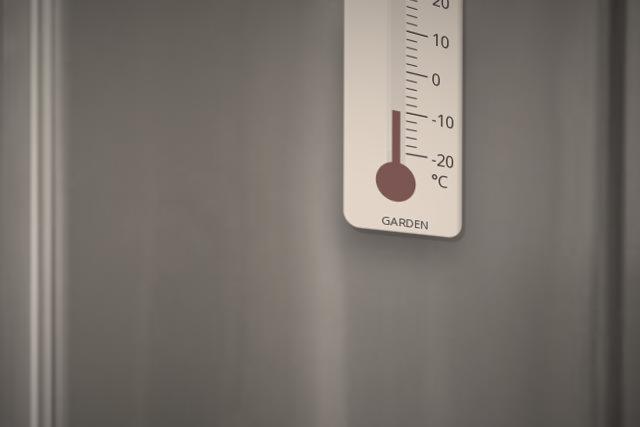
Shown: **-10** °C
